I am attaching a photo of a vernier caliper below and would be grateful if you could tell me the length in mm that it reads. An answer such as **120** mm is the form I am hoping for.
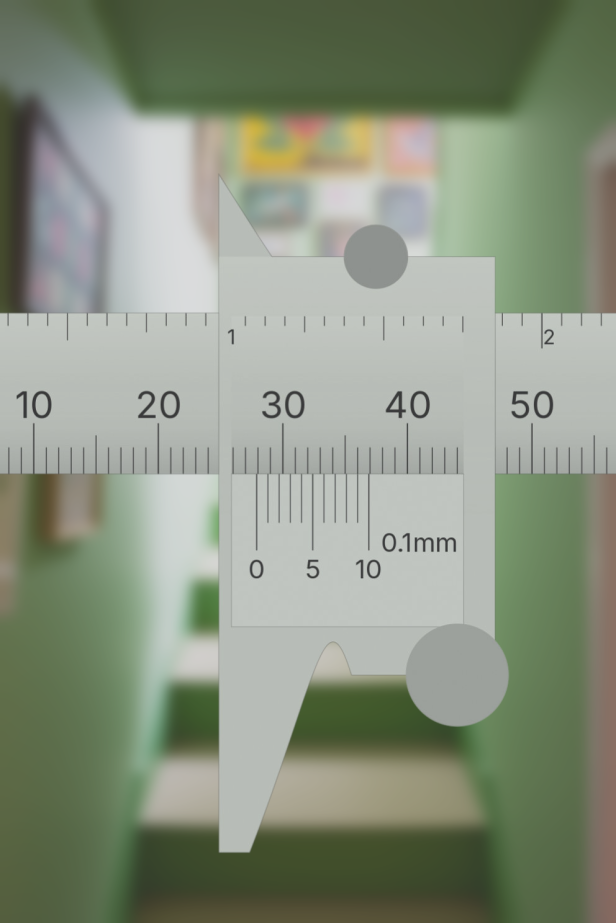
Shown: **27.9** mm
